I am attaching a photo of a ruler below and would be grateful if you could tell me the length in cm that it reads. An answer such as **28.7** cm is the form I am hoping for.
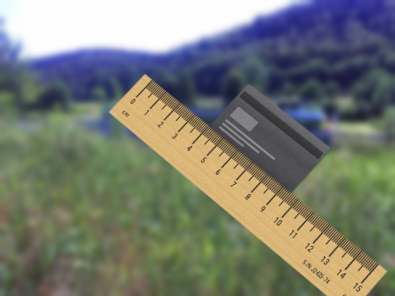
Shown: **5.5** cm
